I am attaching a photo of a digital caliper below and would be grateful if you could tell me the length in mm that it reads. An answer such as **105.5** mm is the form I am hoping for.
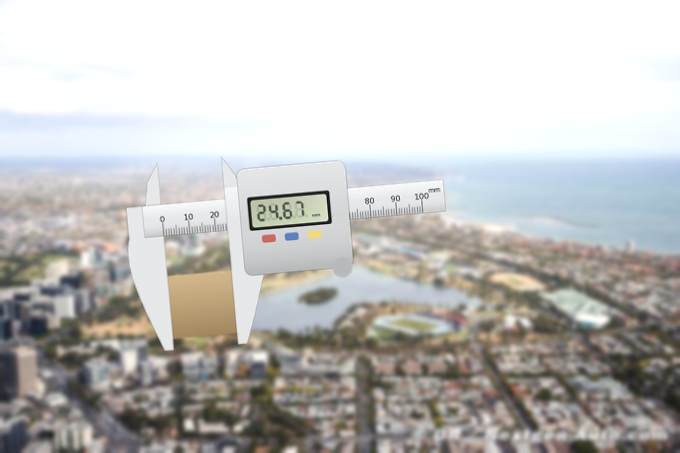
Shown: **24.67** mm
